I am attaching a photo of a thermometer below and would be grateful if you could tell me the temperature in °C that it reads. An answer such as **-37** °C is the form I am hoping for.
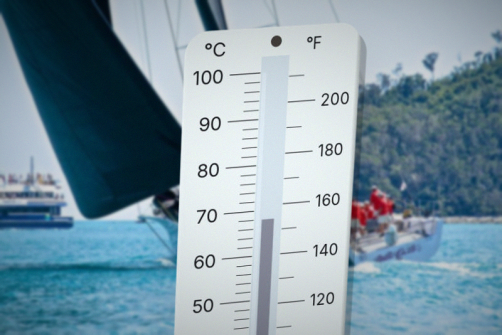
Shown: **68** °C
